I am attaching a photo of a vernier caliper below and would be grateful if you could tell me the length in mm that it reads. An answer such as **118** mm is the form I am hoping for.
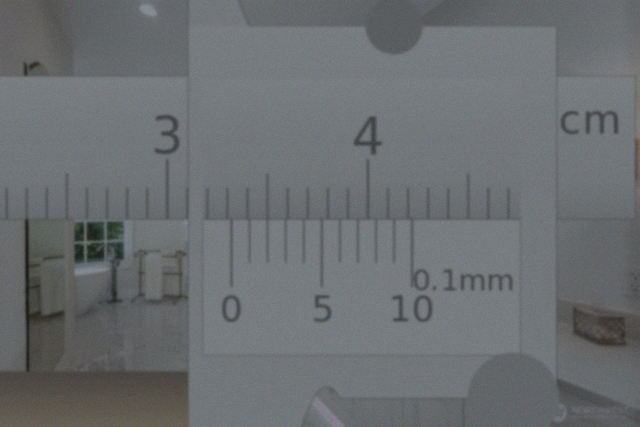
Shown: **33.2** mm
